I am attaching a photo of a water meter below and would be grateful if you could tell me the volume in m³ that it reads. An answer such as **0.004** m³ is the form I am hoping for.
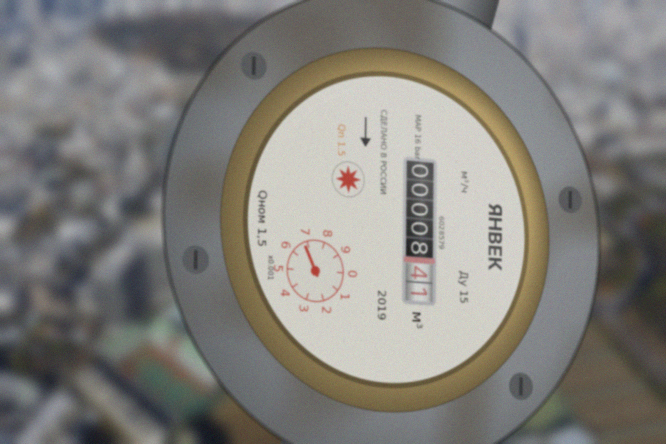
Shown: **8.416** m³
